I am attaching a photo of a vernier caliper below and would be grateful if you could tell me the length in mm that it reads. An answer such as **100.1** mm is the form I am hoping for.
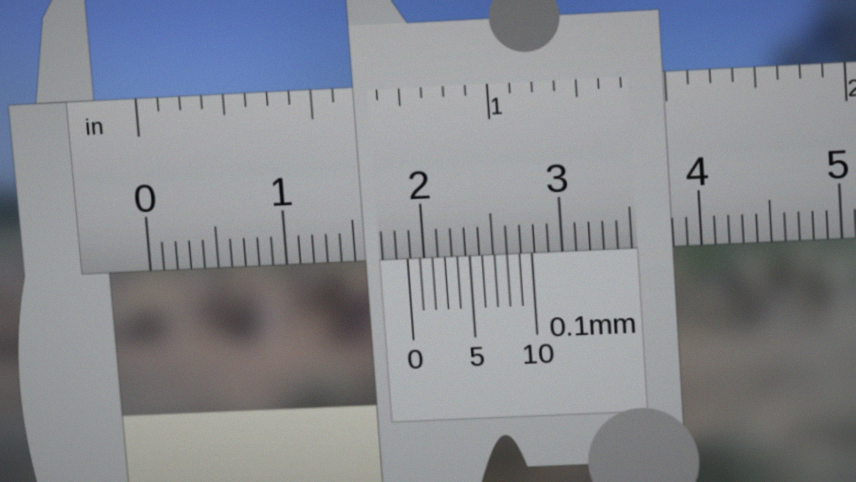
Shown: **18.8** mm
